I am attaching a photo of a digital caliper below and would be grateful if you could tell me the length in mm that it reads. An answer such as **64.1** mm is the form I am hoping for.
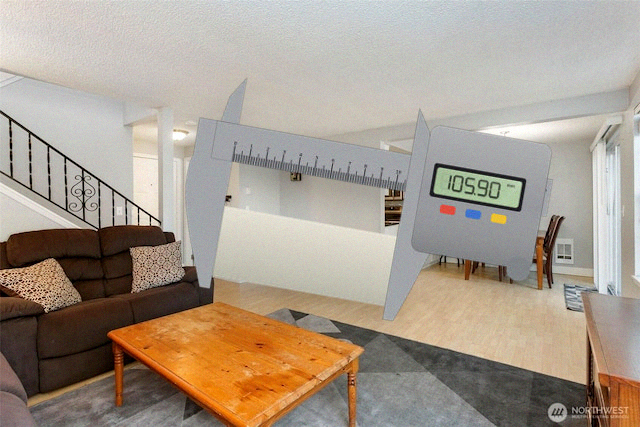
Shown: **105.90** mm
